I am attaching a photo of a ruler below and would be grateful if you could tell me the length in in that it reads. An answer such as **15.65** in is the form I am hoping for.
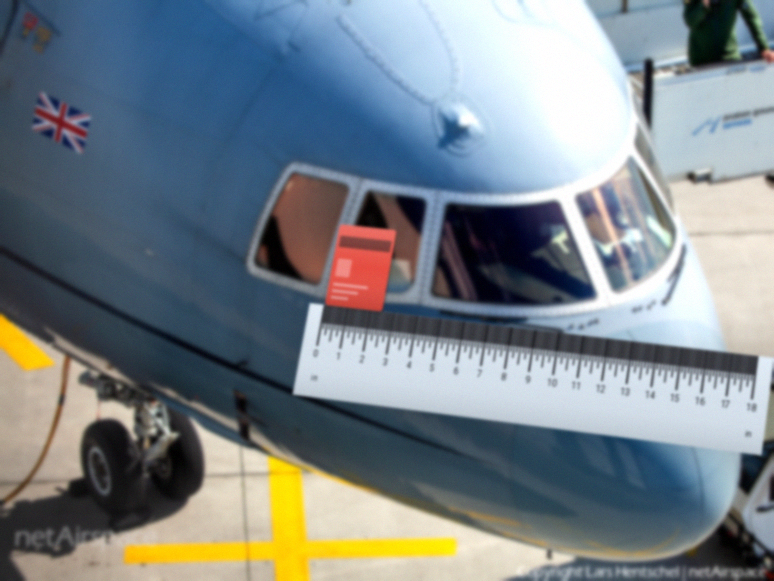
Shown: **2.5** in
